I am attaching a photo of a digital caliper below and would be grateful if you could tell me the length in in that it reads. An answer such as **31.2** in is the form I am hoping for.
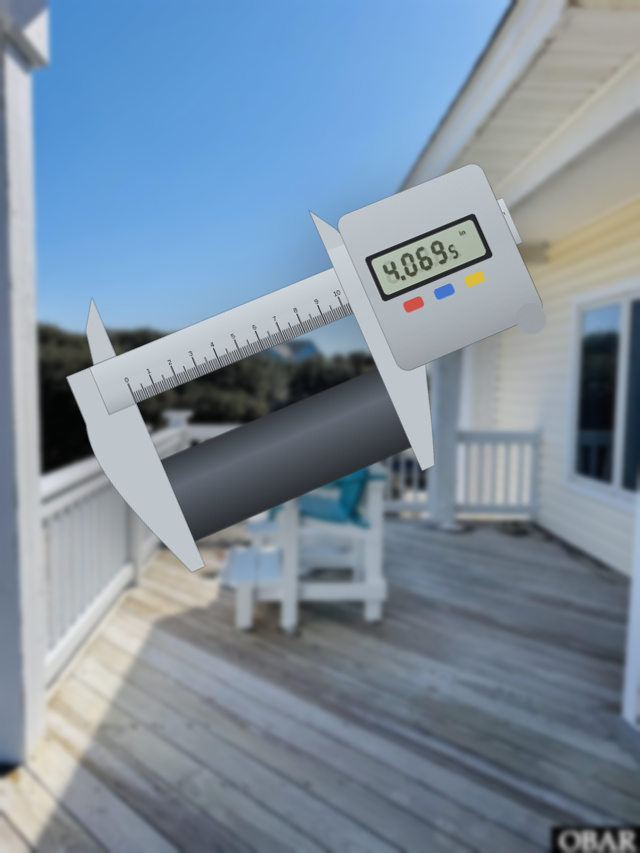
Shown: **4.0695** in
